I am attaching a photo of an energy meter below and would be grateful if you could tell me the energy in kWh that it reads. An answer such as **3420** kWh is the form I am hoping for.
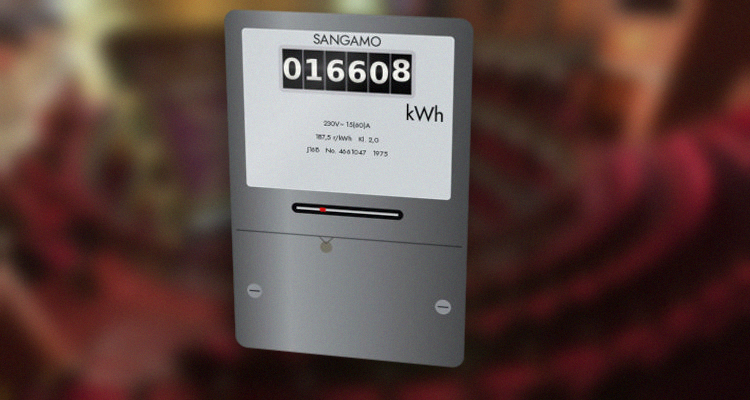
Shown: **16608** kWh
